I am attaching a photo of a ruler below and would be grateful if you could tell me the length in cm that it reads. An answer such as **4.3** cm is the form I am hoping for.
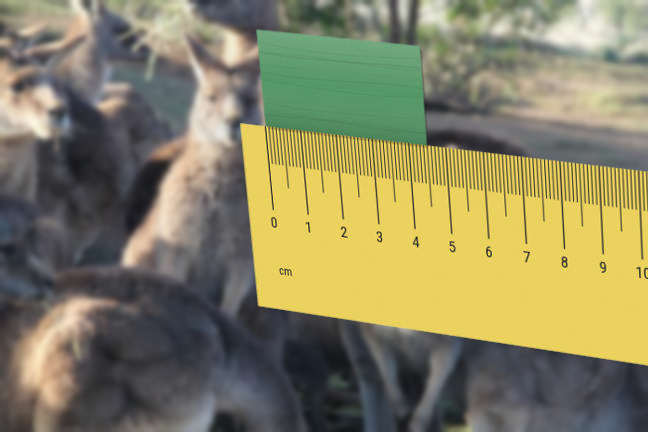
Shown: **4.5** cm
